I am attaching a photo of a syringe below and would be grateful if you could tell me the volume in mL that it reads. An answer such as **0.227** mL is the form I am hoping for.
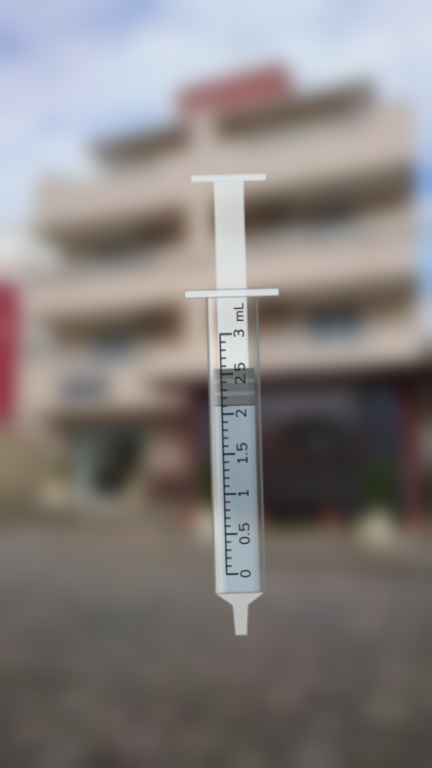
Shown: **2.1** mL
